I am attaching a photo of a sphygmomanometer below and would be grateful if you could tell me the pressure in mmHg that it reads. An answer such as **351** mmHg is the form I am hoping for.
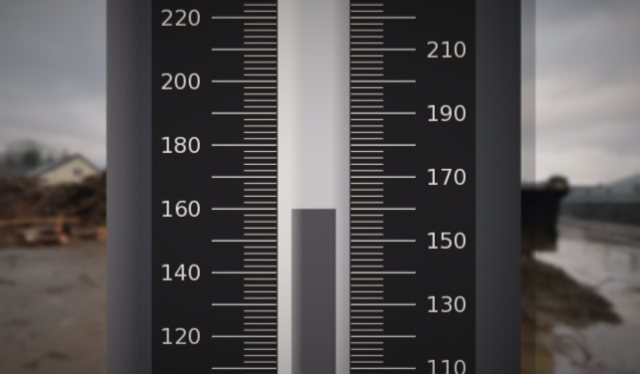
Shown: **160** mmHg
